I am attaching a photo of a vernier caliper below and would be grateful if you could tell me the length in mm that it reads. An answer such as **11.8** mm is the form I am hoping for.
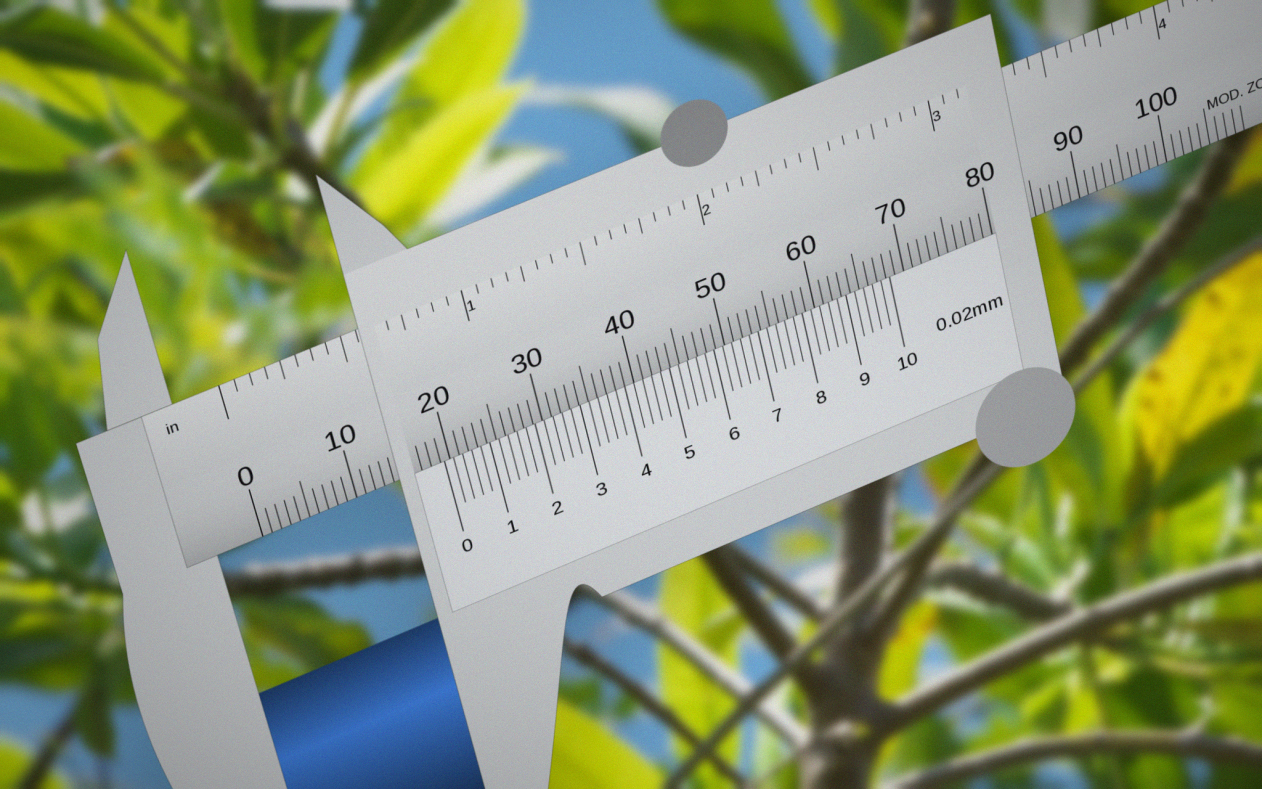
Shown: **19.4** mm
